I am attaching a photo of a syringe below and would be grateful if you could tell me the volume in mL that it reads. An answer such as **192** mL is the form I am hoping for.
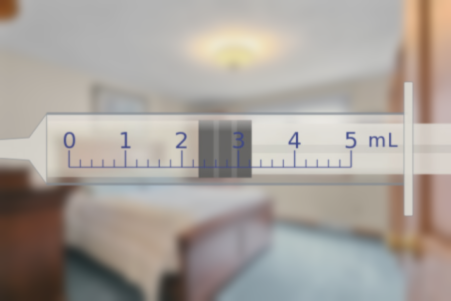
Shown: **2.3** mL
